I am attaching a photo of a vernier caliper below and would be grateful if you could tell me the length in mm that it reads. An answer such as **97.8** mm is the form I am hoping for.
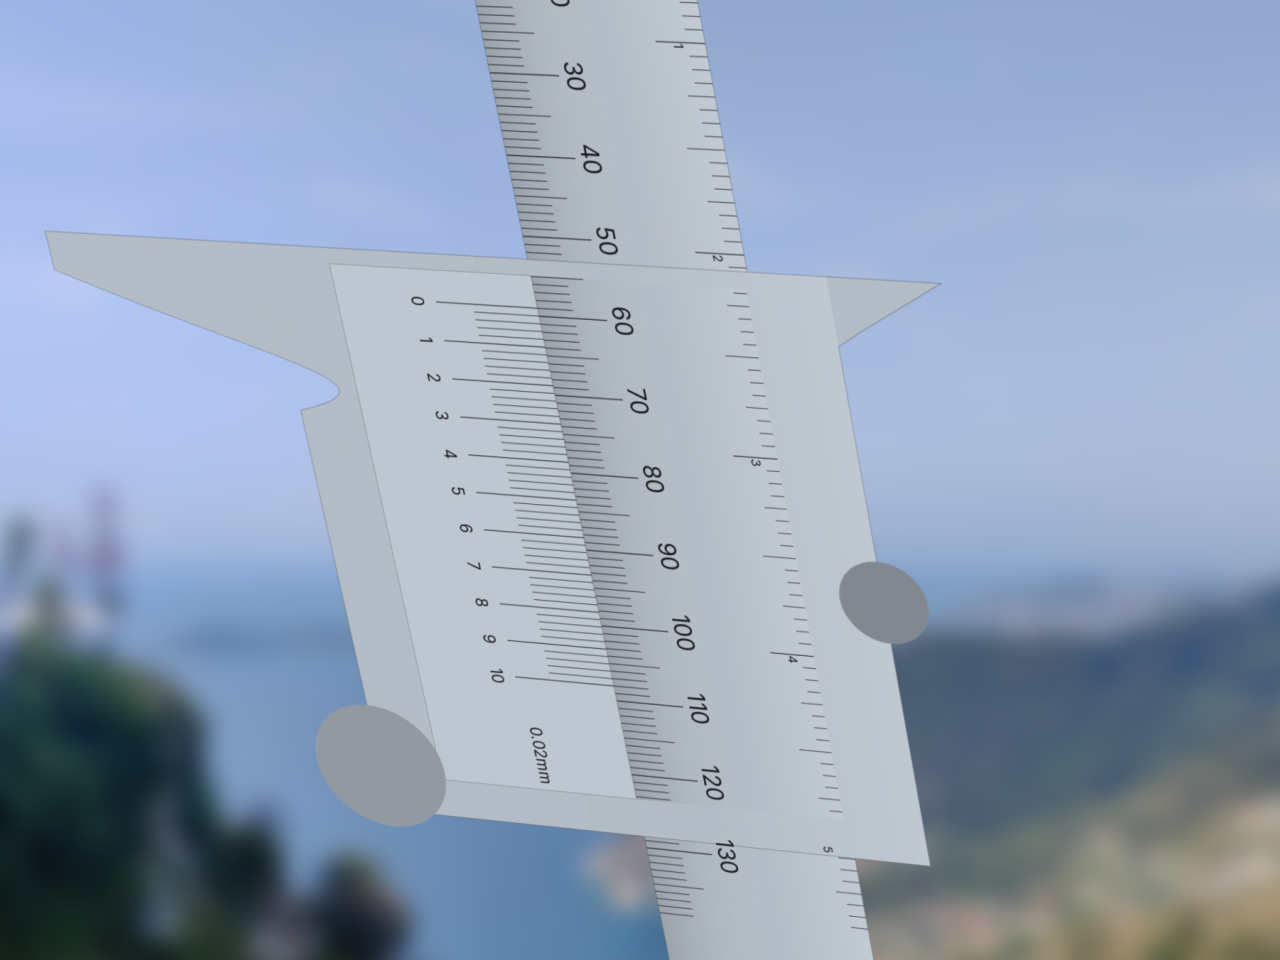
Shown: **59.0** mm
